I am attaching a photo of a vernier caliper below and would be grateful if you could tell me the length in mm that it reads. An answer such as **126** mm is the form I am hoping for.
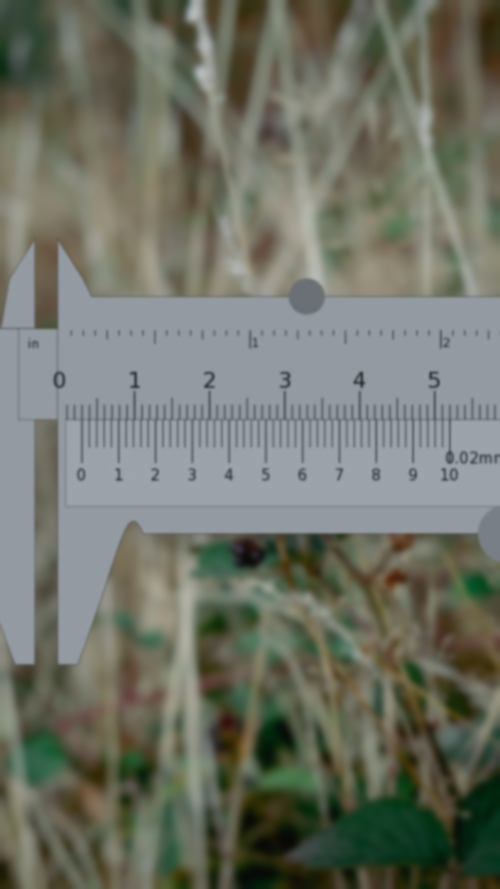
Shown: **3.0** mm
